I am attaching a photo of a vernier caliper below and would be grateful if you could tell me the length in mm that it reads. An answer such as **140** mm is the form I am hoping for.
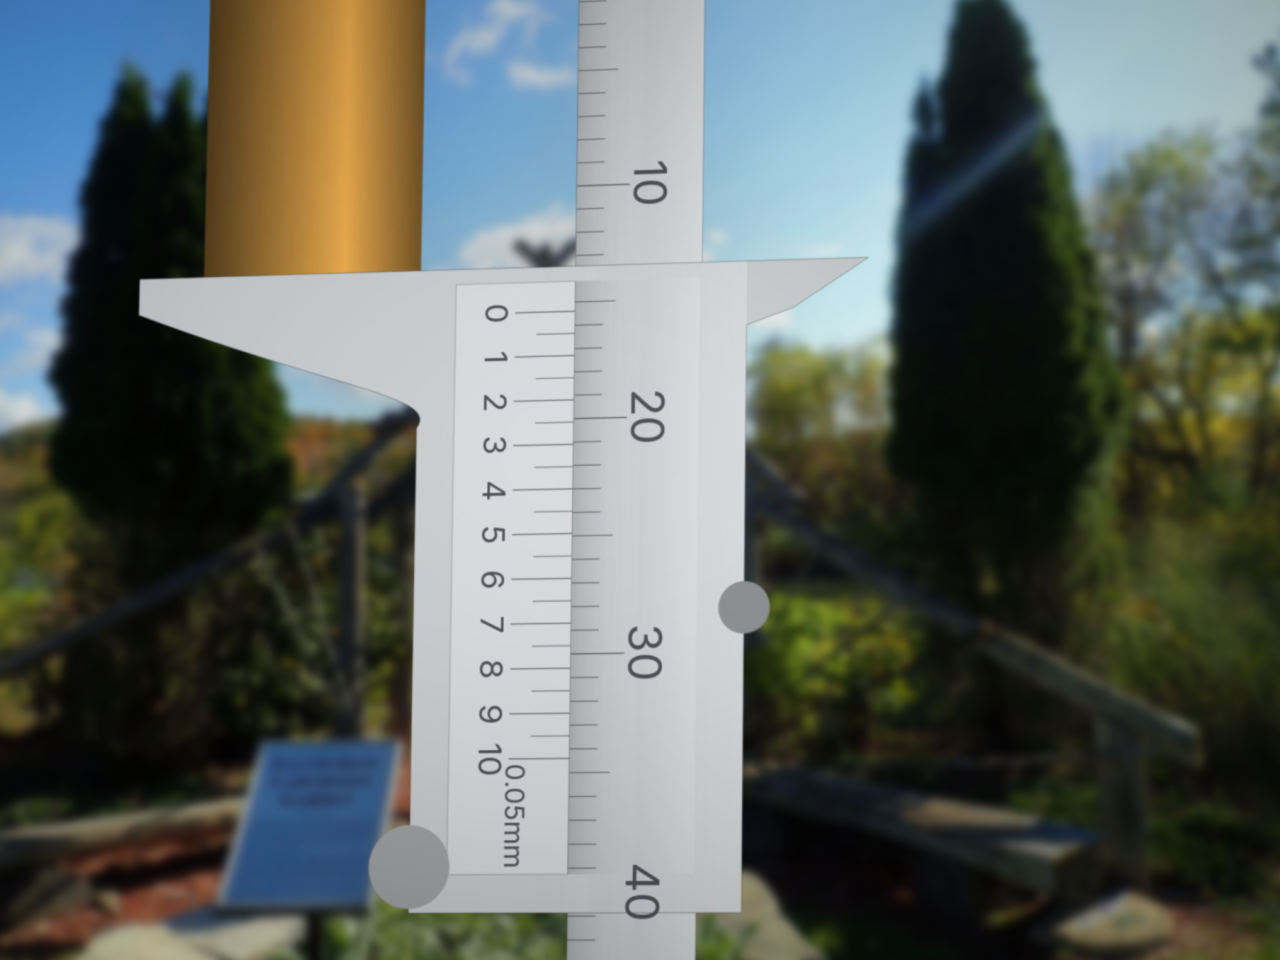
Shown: **15.4** mm
